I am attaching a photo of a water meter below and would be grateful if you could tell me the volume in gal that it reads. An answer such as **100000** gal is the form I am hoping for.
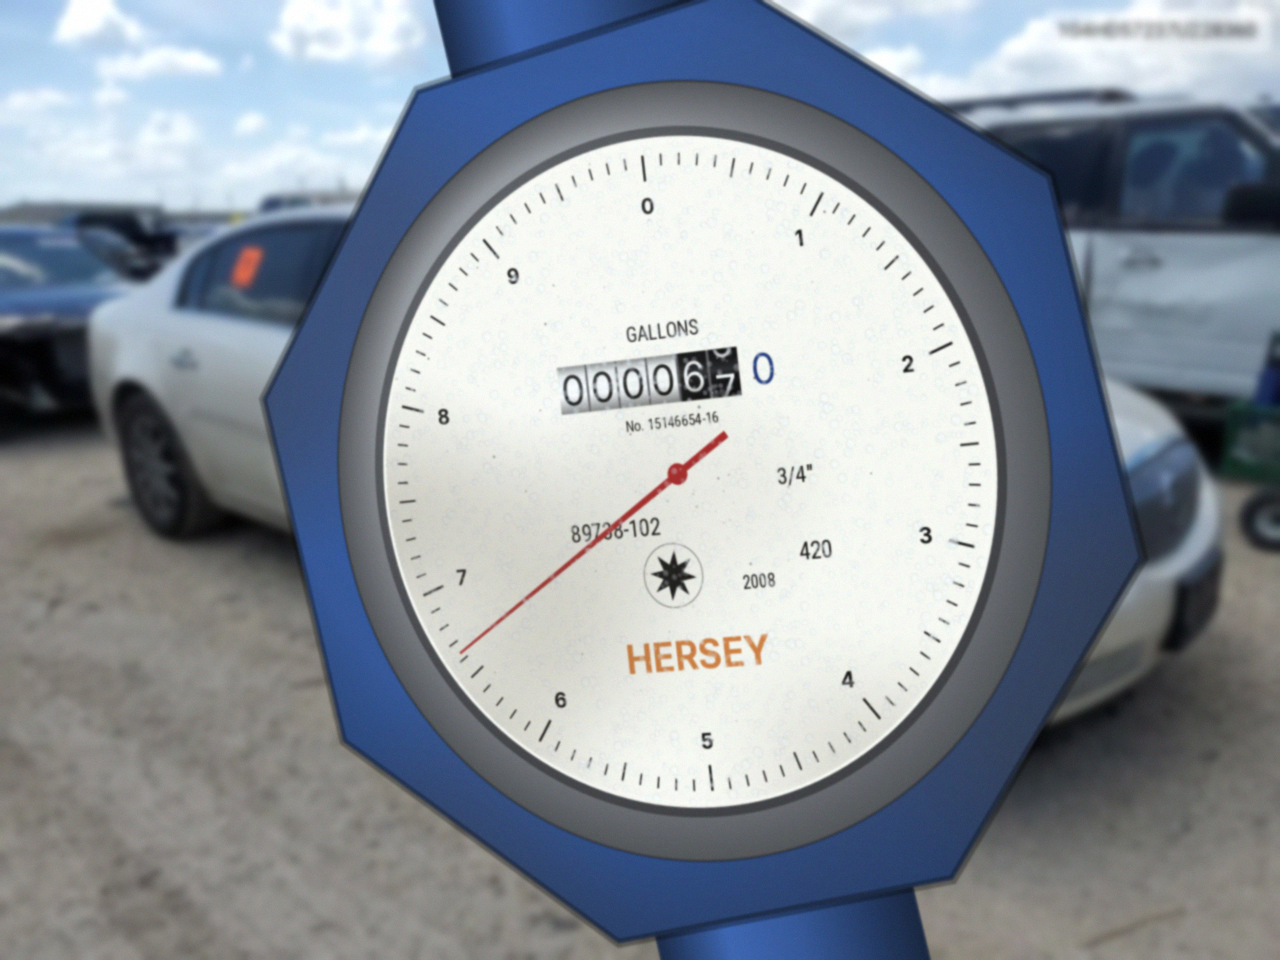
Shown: **666.6** gal
